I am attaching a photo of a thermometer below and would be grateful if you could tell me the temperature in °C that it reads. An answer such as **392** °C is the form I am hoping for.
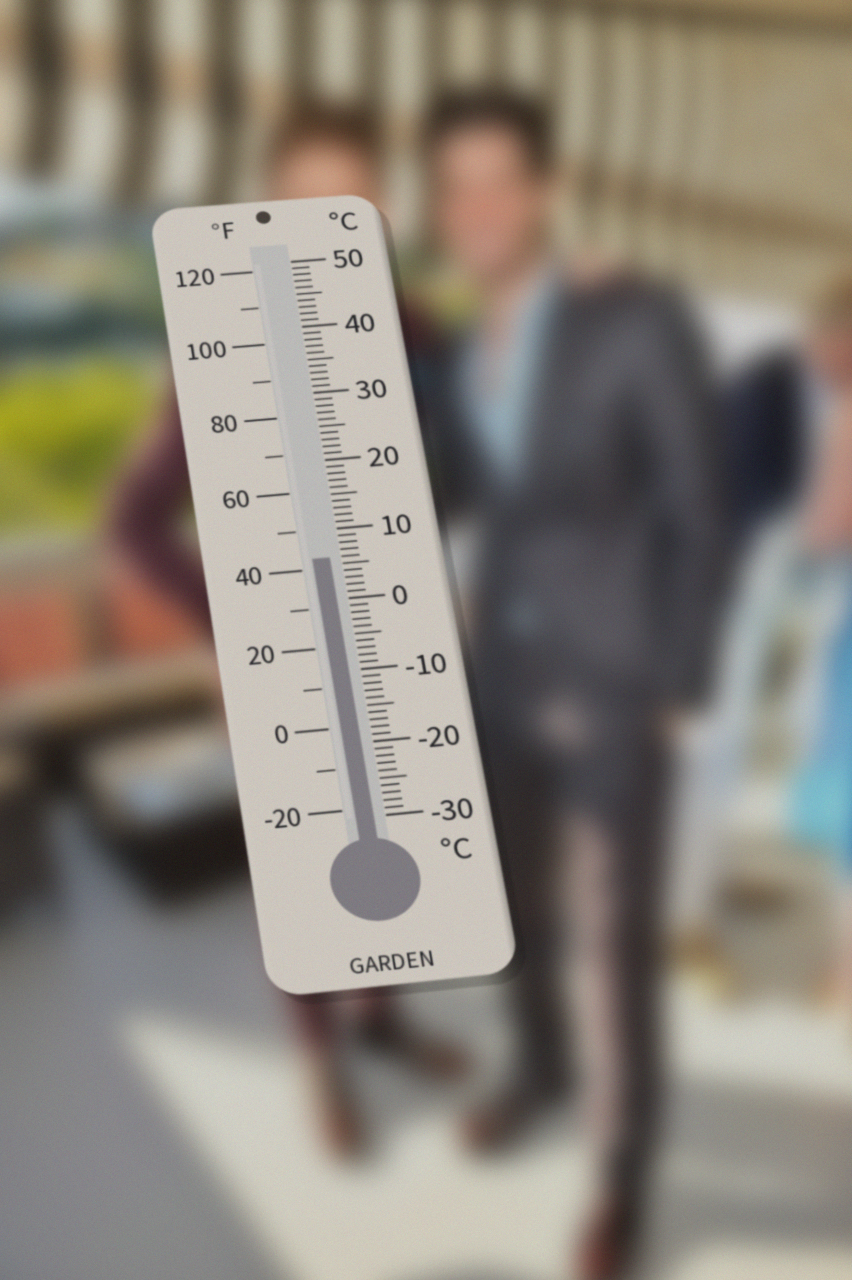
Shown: **6** °C
